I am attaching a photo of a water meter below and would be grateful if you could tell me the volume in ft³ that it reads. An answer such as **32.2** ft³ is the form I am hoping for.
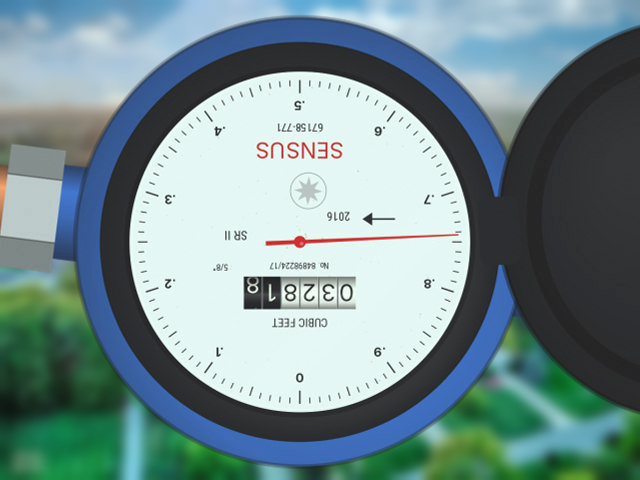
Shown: **32817.74** ft³
